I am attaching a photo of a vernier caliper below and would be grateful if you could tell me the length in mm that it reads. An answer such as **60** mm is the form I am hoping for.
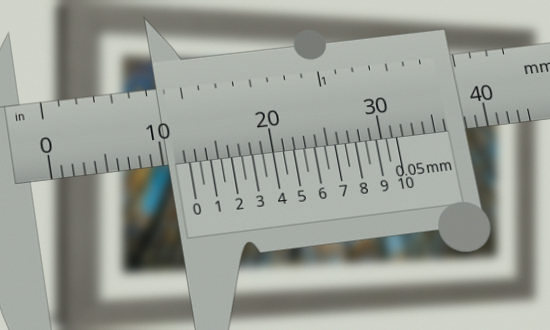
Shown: **12.4** mm
